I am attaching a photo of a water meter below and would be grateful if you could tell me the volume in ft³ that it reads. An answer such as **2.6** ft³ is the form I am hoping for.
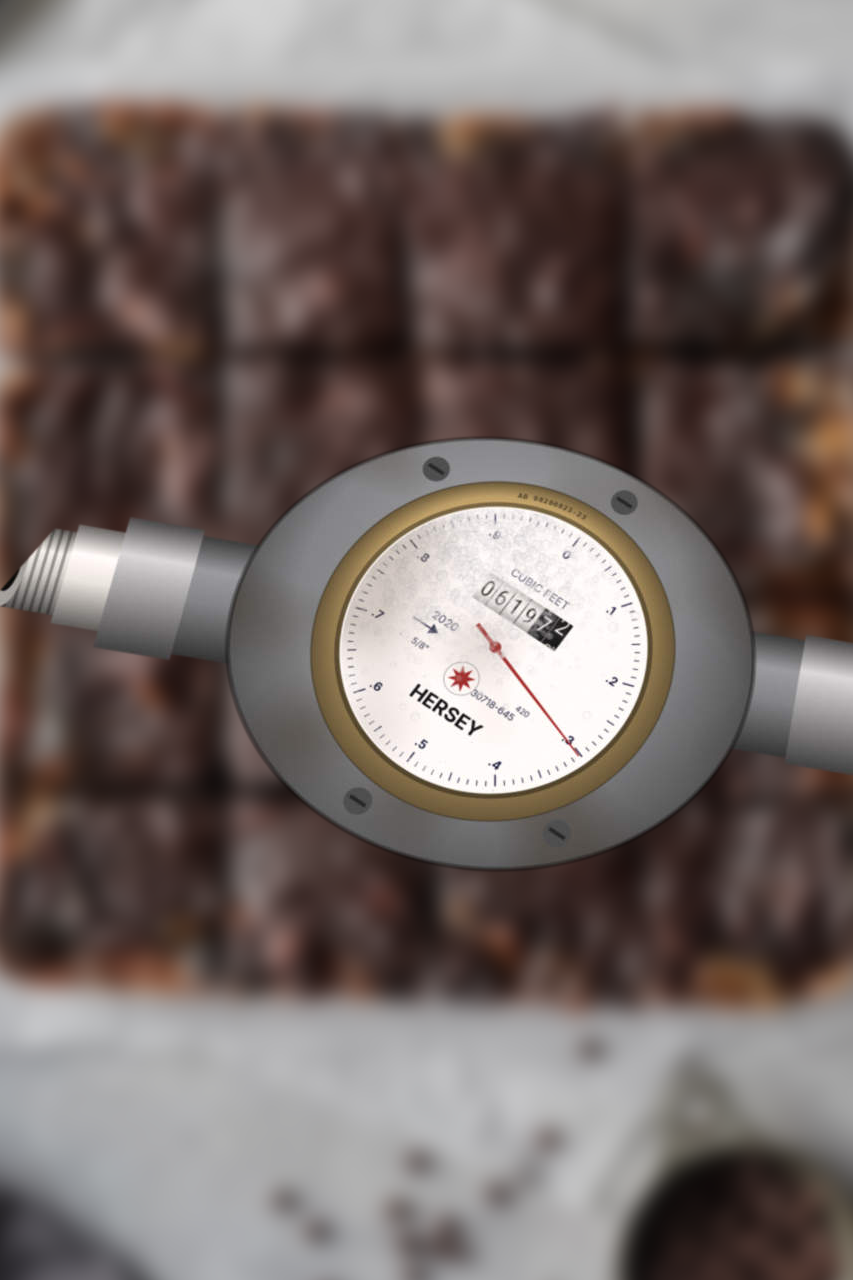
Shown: **61972.30** ft³
